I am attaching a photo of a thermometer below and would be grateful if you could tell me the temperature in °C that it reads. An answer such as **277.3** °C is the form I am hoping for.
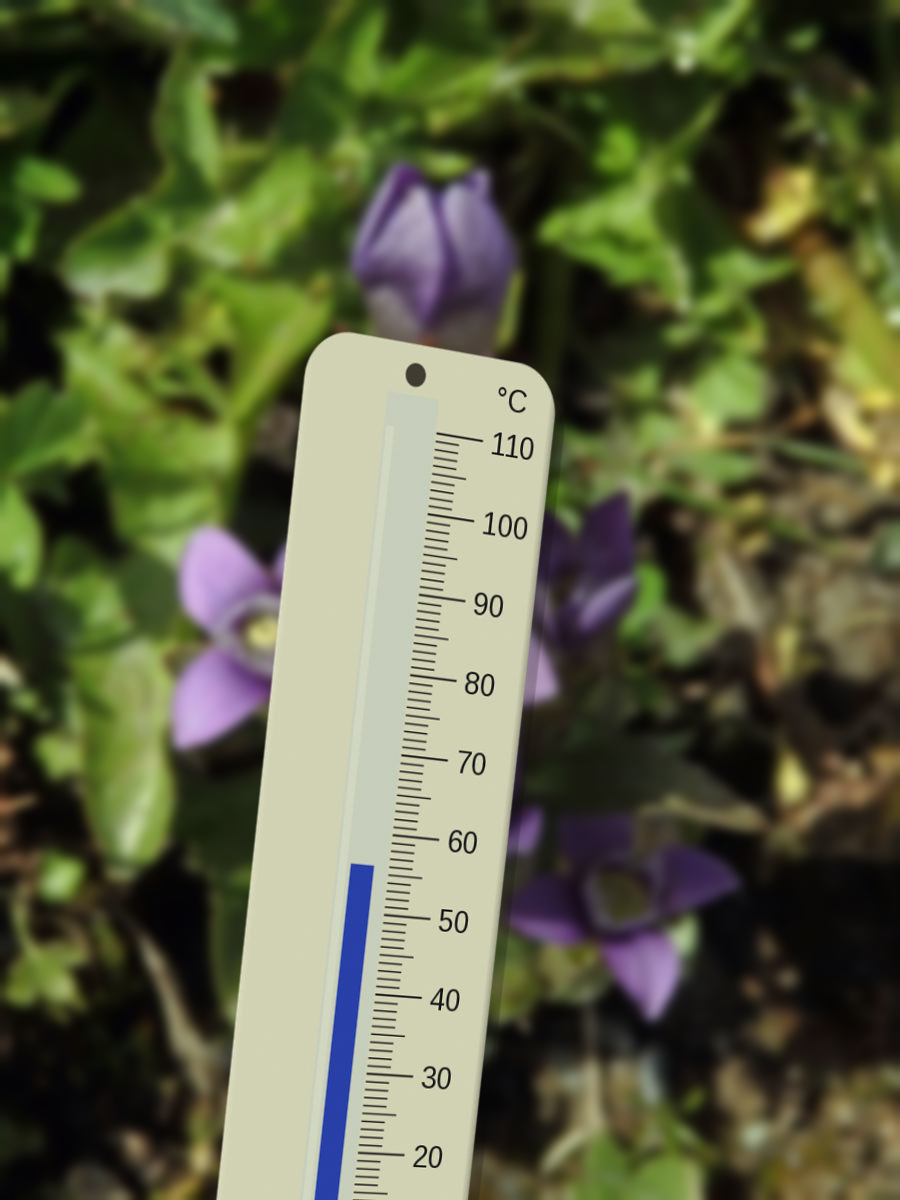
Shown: **56** °C
